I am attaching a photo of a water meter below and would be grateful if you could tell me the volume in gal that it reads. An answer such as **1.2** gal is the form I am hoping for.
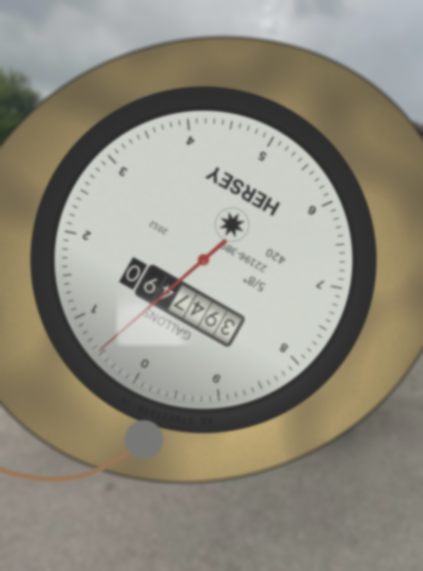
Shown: **3947490.5** gal
